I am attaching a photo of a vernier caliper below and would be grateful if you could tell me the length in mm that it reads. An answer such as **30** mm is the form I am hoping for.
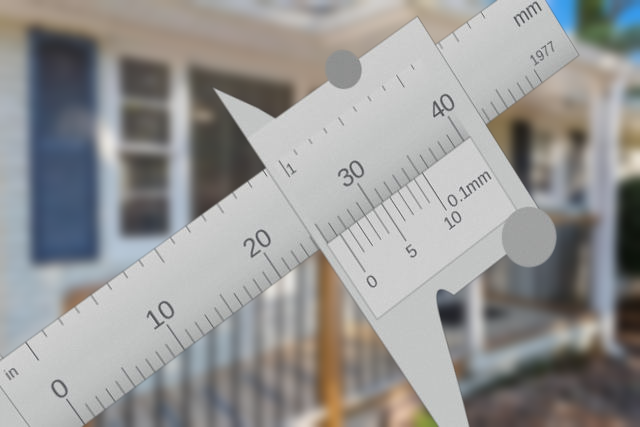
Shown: **26.3** mm
